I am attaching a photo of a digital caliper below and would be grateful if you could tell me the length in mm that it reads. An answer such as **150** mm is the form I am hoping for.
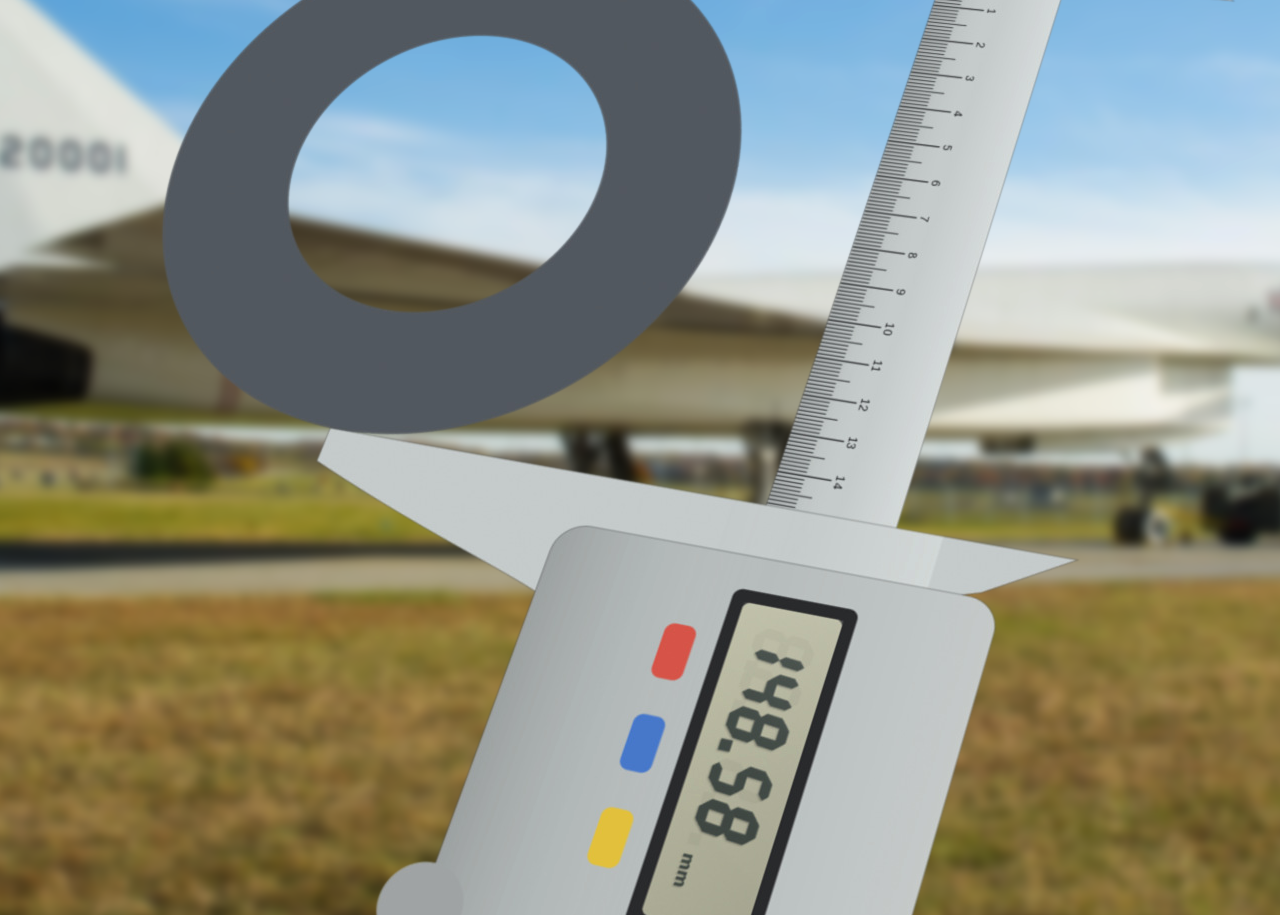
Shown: **148.58** mm
